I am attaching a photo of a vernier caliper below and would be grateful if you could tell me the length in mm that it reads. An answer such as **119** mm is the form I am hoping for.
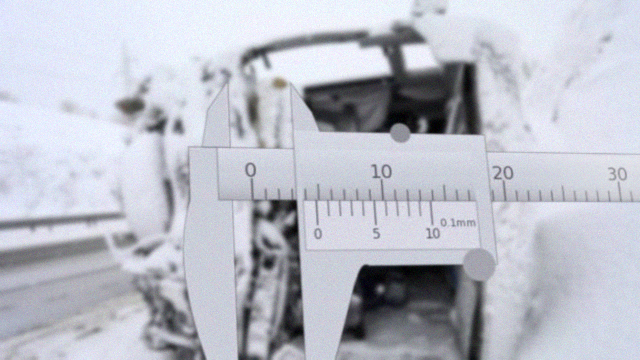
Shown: **4.8** mm
